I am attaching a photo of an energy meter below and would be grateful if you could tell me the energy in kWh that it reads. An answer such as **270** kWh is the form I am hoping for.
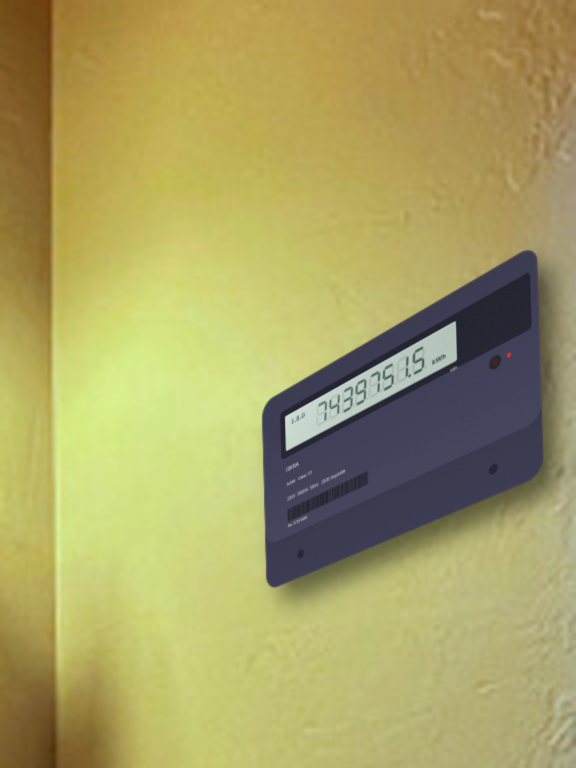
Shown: **7439751.5** kWh
